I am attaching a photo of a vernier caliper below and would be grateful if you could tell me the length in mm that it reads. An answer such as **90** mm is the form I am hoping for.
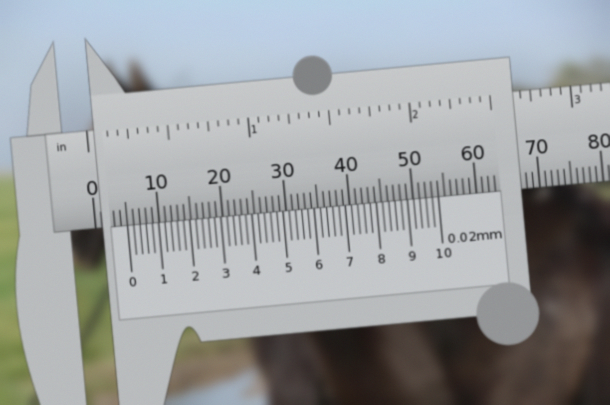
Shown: **5.0** mm
